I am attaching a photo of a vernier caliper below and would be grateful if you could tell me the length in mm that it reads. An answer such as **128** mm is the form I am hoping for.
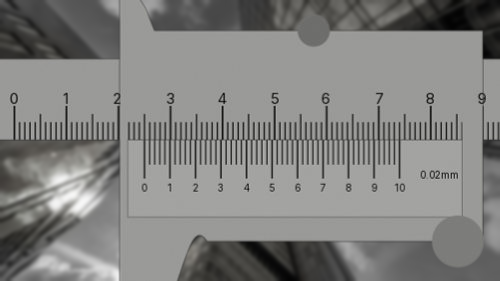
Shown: **25.0** mm
